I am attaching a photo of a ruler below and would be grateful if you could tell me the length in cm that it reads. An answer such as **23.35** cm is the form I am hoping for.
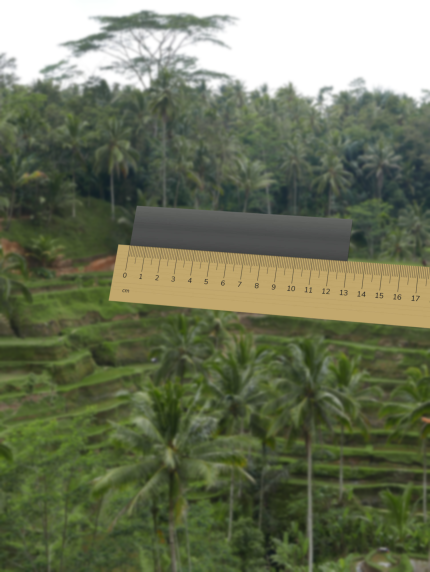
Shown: **13** cm
